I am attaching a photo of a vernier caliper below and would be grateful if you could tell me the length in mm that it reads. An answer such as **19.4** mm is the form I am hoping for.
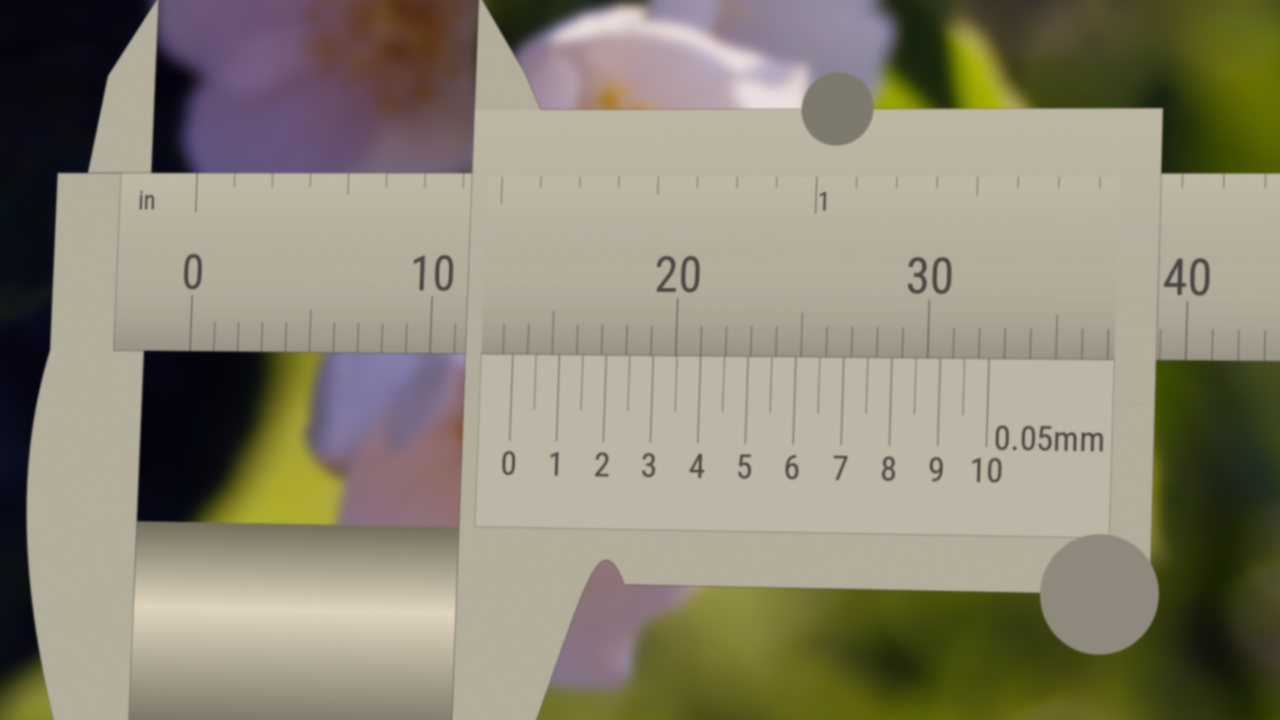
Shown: **13.4** mm
